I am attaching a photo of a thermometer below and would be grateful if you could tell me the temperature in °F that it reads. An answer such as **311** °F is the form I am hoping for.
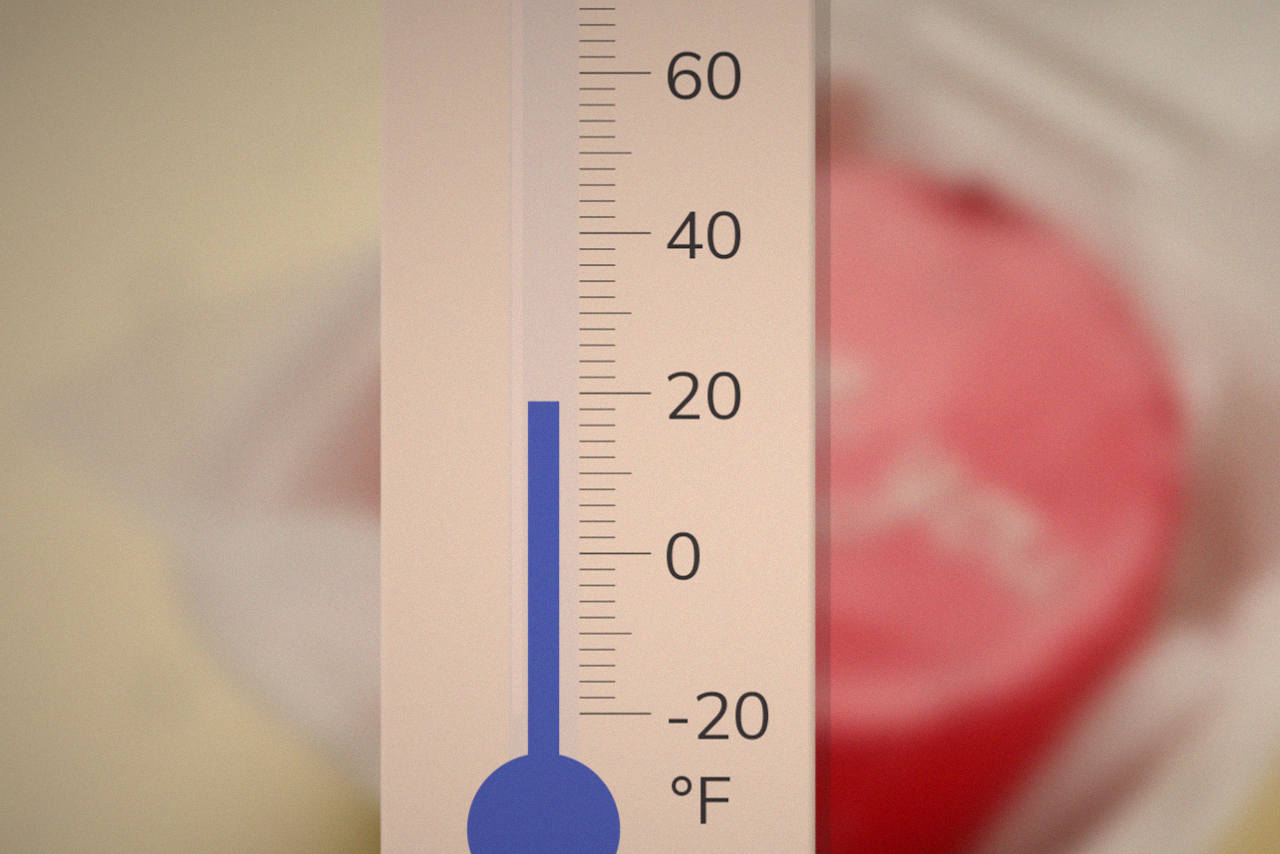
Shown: **19** °F
